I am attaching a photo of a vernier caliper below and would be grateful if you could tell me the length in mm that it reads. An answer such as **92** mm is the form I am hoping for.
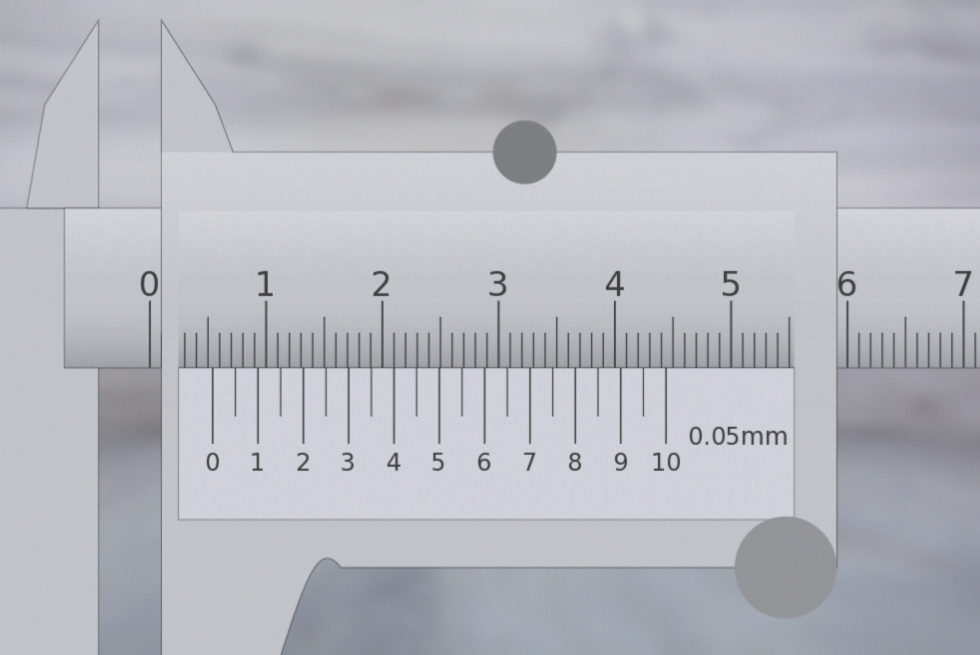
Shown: **5.4** mm
